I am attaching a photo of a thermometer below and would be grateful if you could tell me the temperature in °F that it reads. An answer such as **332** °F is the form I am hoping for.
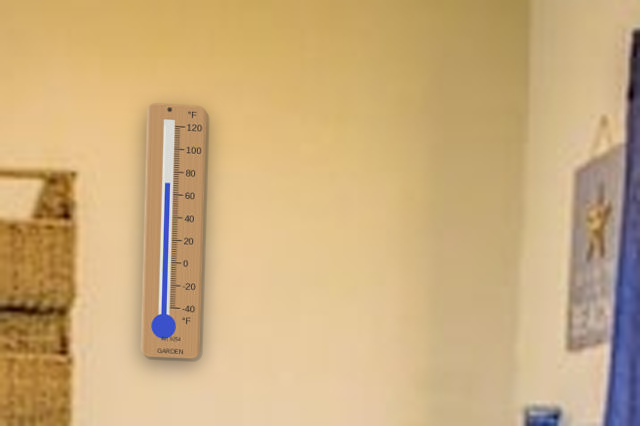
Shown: **70** °F
